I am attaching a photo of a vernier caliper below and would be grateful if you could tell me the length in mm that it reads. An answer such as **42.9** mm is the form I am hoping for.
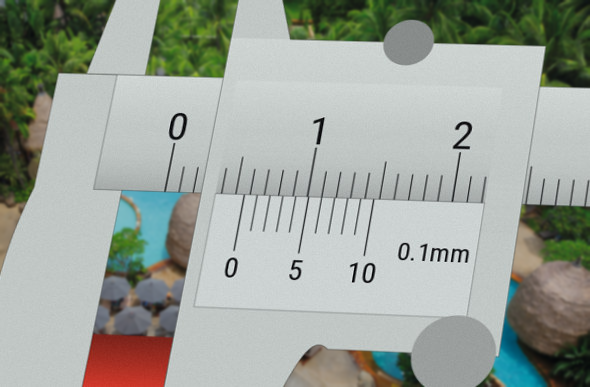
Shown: **5.6** mm
